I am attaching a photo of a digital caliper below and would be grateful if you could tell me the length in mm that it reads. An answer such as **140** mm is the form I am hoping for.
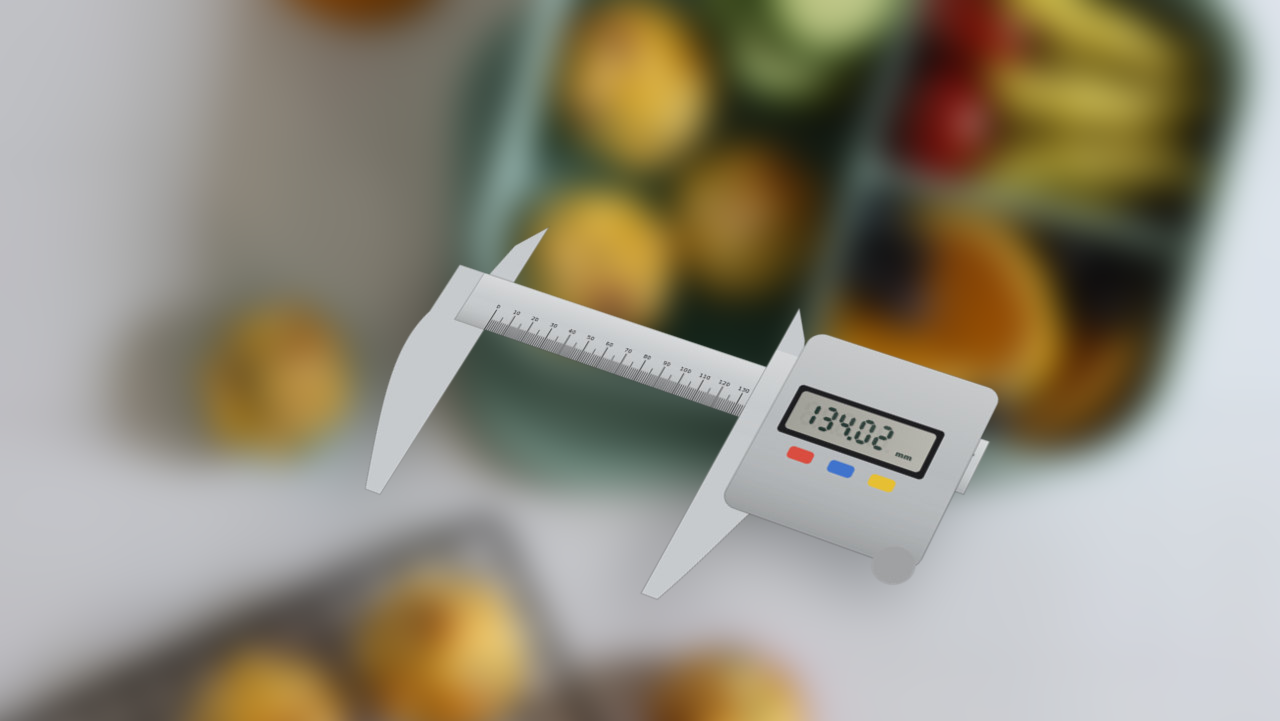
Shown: **134.02** mm
